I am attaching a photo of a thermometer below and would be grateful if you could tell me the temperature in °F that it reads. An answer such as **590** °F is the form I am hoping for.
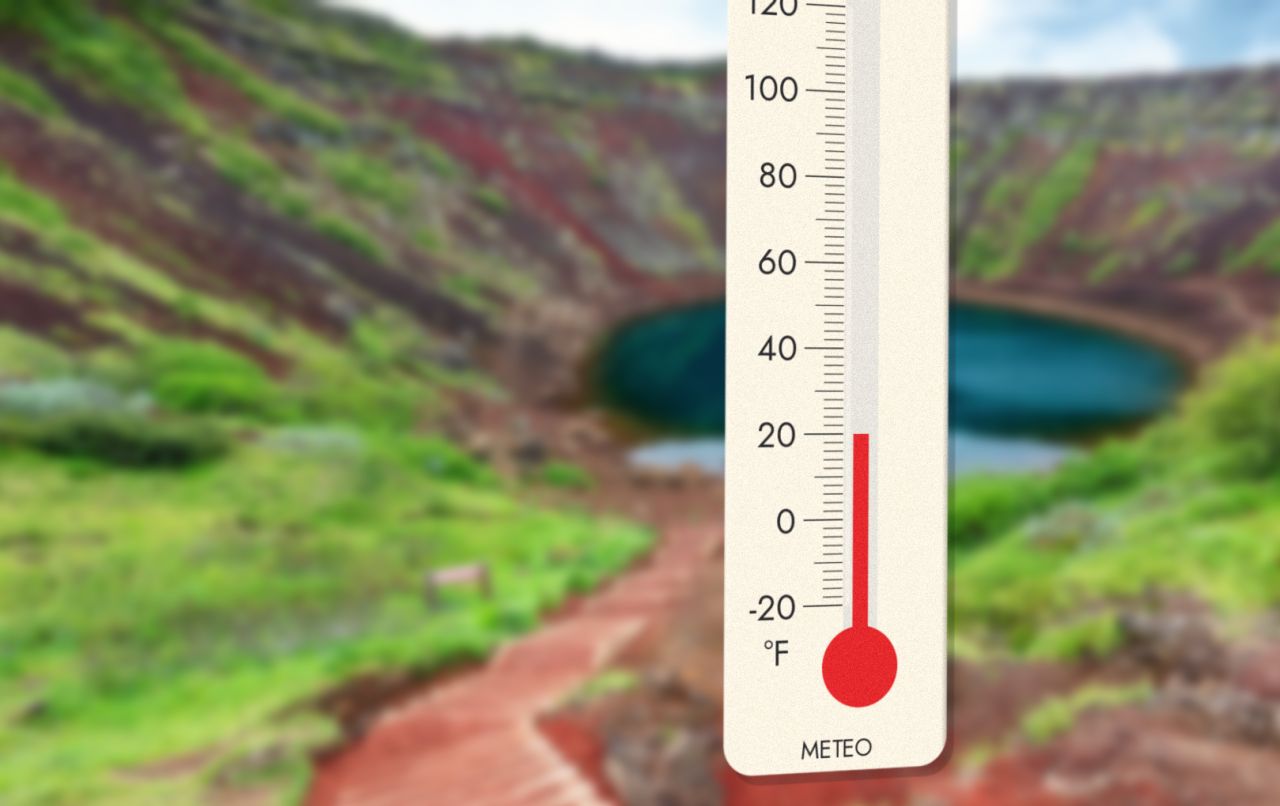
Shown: **20** °F
